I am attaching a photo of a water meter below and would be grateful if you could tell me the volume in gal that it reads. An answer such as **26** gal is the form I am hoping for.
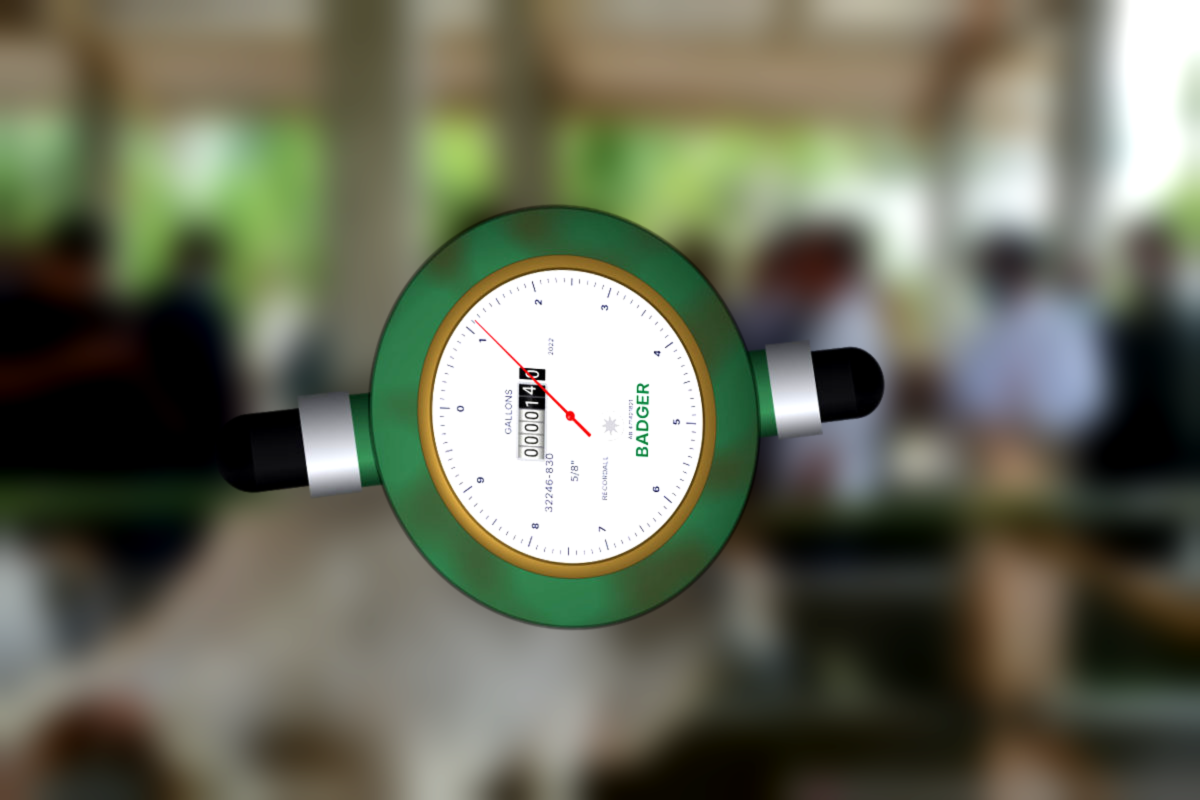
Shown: **141.1** gal
